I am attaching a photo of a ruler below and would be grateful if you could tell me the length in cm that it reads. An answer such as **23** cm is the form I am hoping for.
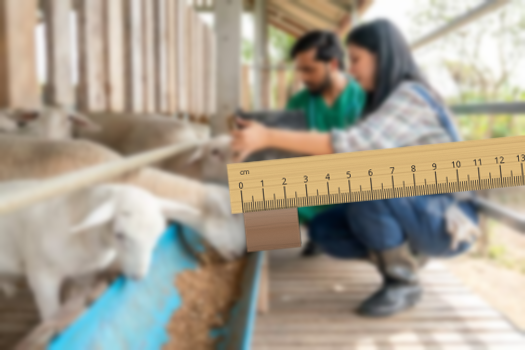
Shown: **2.5** cm
